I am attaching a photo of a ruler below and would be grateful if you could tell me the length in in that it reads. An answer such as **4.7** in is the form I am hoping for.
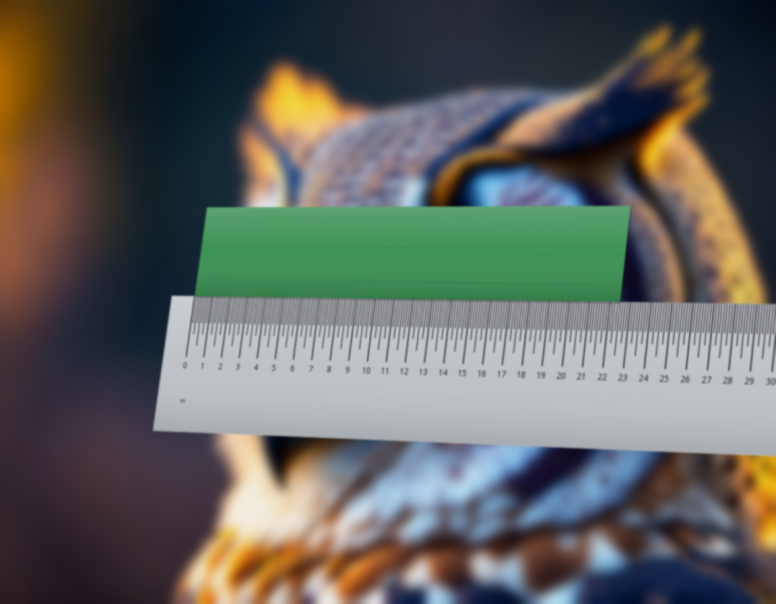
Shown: **22.5** in
